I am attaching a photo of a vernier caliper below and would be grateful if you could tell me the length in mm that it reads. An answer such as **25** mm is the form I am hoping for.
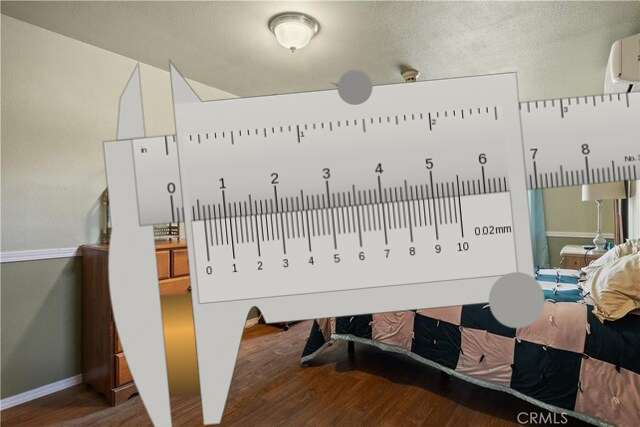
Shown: **6.0** mm
